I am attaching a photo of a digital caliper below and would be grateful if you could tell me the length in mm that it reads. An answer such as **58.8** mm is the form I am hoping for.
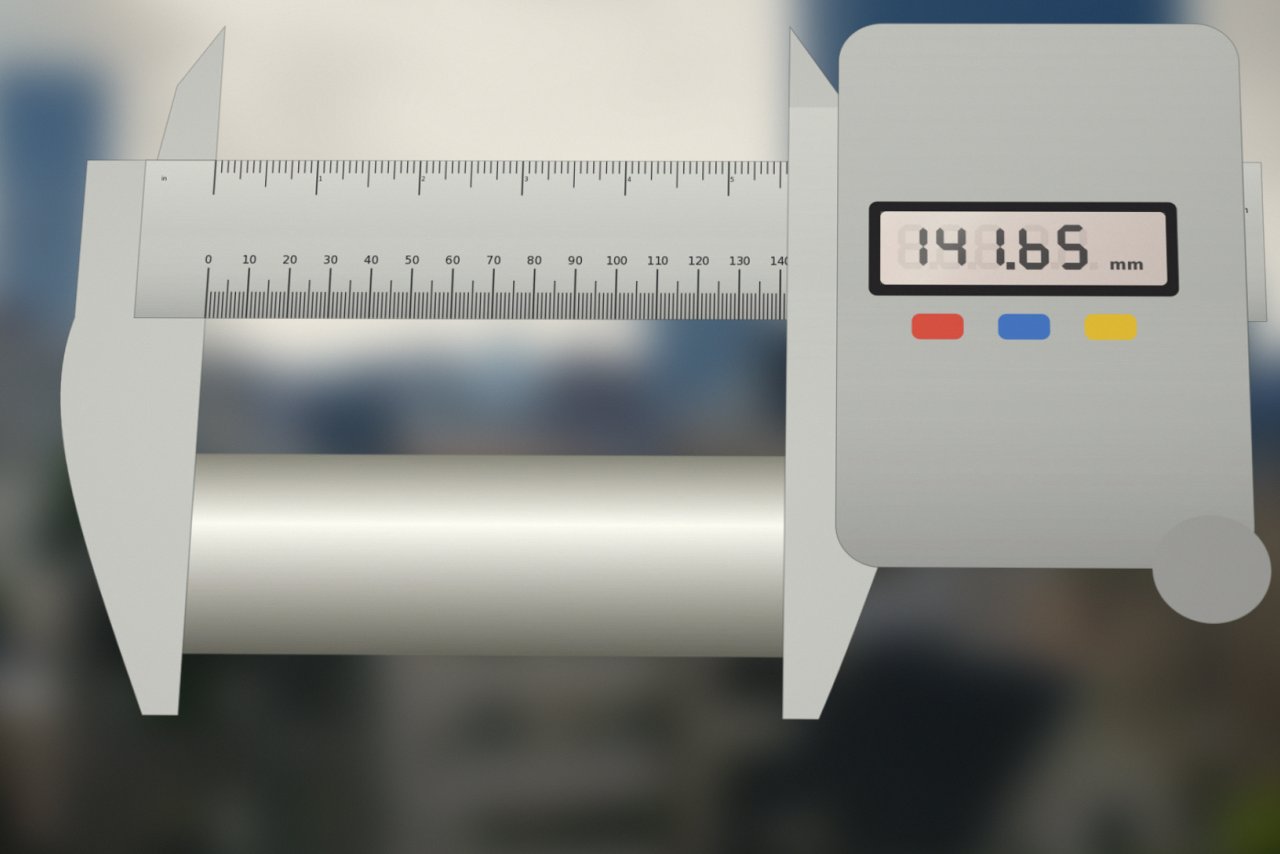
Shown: **141.65** mm
